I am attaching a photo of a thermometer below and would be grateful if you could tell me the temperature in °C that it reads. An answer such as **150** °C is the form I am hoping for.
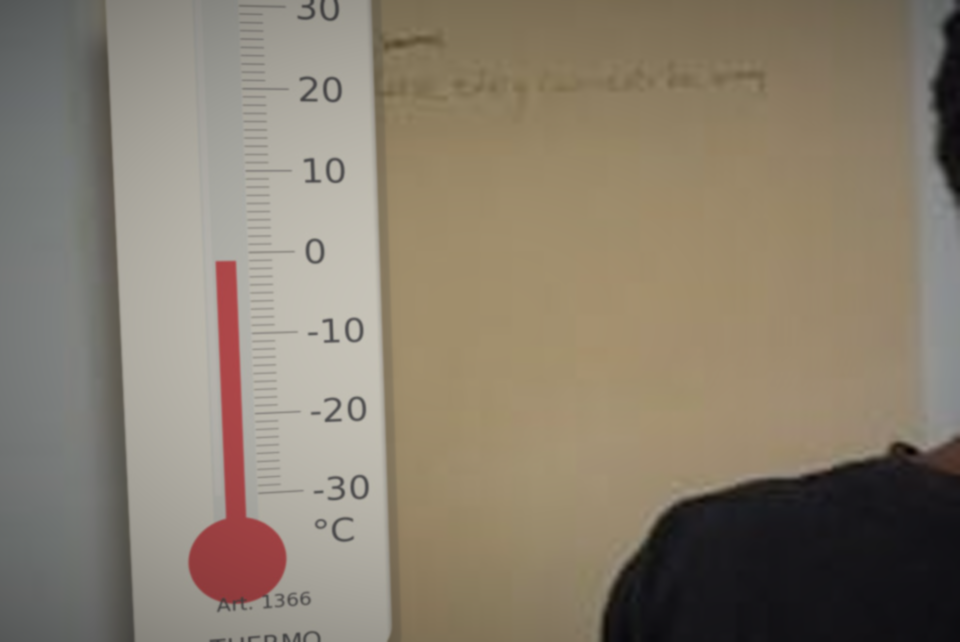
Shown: **-1** °C
